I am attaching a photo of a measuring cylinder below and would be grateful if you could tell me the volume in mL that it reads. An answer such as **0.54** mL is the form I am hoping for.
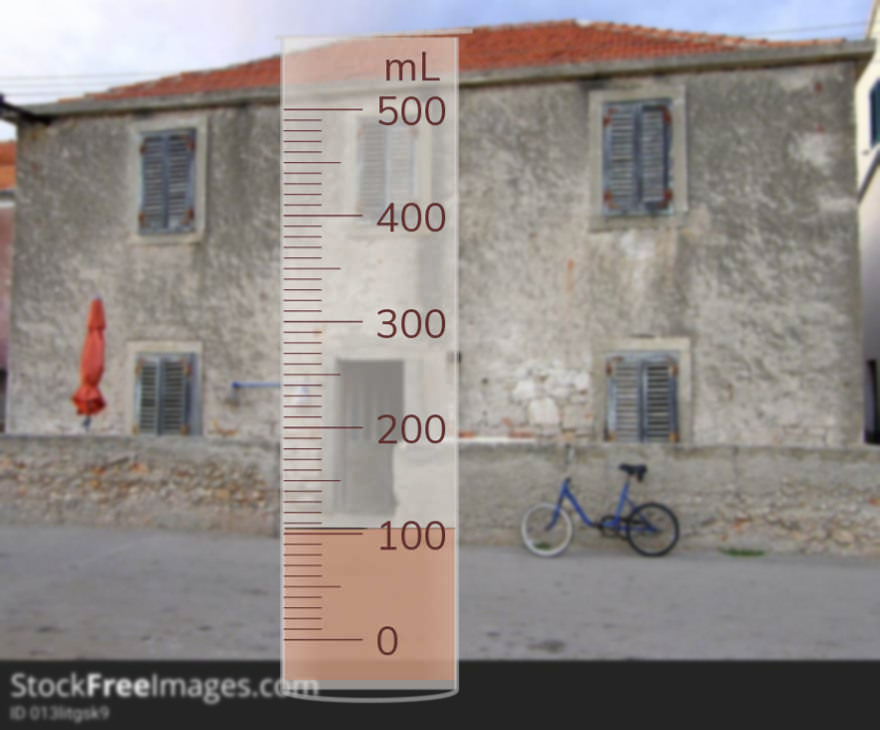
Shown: **105** mL
